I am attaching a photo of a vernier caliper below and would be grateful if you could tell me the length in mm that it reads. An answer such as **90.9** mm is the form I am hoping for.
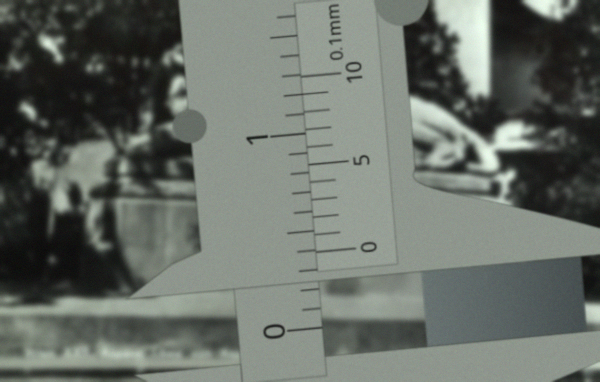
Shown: **3.9** mm
